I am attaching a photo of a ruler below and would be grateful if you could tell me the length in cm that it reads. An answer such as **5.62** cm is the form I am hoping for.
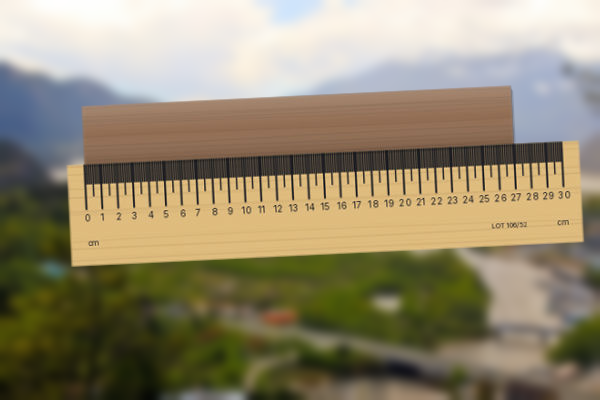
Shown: **27** cm
